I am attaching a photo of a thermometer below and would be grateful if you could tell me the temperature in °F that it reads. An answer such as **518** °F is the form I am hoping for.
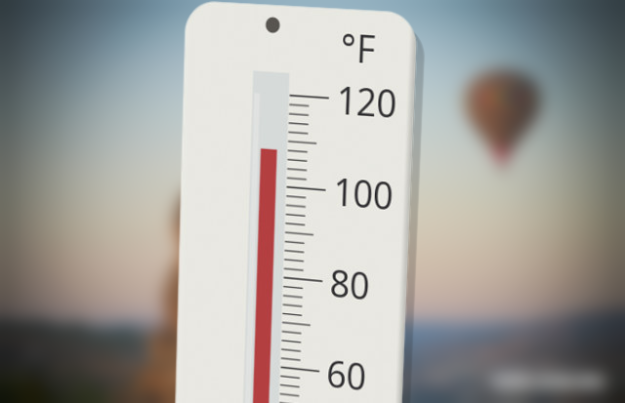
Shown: **108** °F
